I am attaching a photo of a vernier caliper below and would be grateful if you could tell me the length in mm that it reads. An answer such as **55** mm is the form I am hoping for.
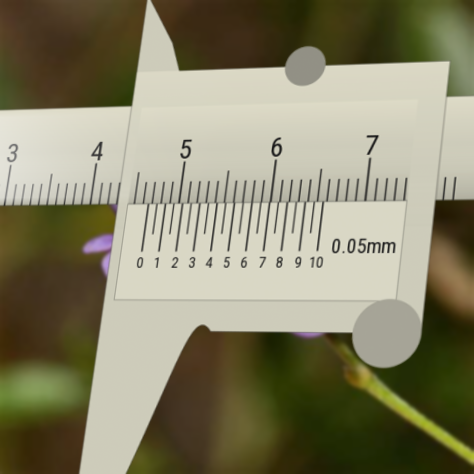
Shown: **46.6** mm
